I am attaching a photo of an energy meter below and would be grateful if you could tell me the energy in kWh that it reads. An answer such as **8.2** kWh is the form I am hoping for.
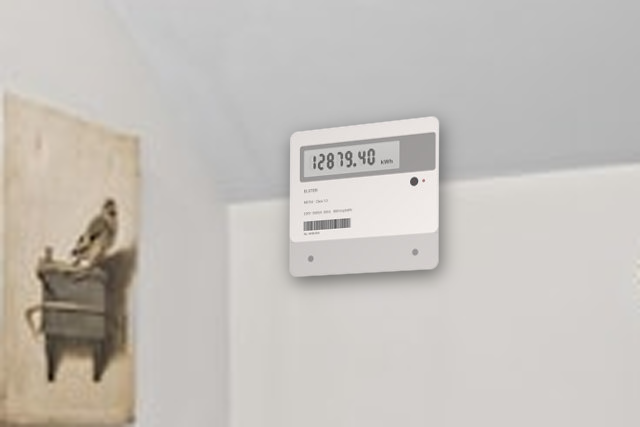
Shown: **12879.40** kWh
